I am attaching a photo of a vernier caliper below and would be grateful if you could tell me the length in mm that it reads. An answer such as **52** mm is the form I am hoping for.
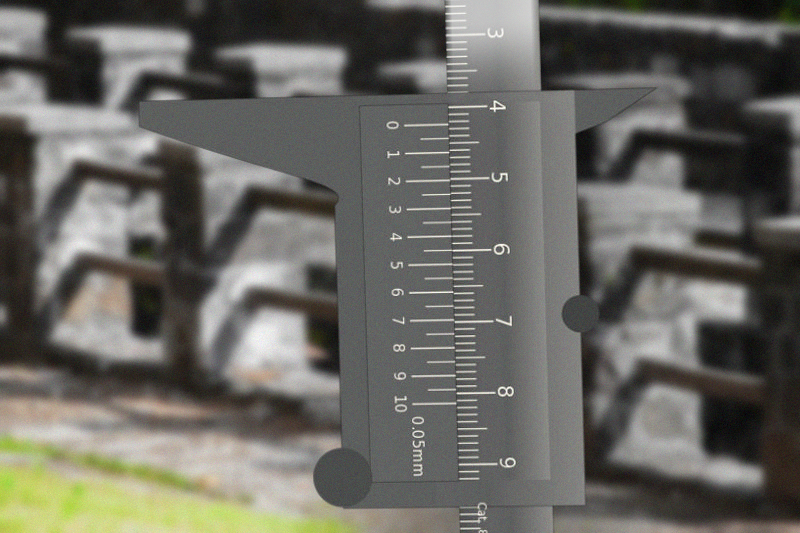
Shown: **42.4** mm
